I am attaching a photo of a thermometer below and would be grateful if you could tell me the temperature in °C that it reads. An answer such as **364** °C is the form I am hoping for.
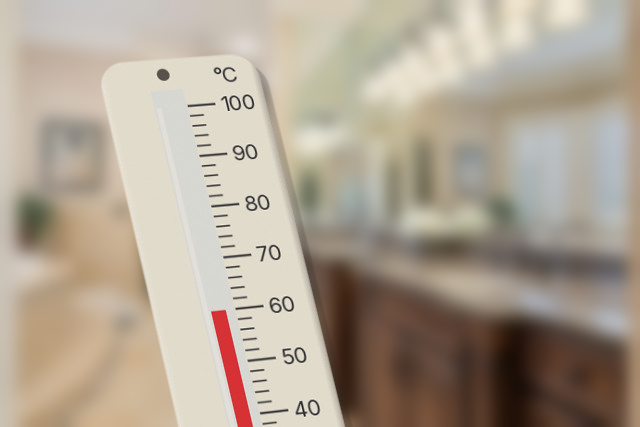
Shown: **60** °C
